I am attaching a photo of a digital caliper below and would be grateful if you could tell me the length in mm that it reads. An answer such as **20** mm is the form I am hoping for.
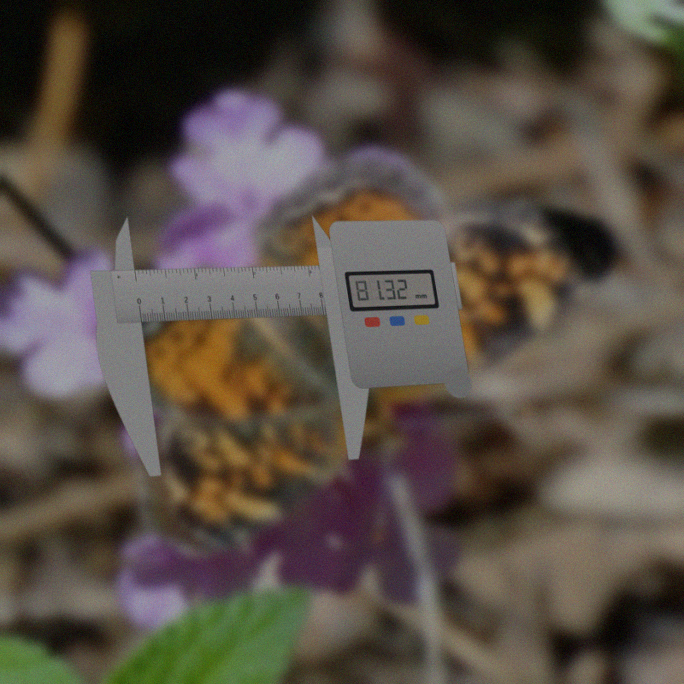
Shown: **81.32** mm
